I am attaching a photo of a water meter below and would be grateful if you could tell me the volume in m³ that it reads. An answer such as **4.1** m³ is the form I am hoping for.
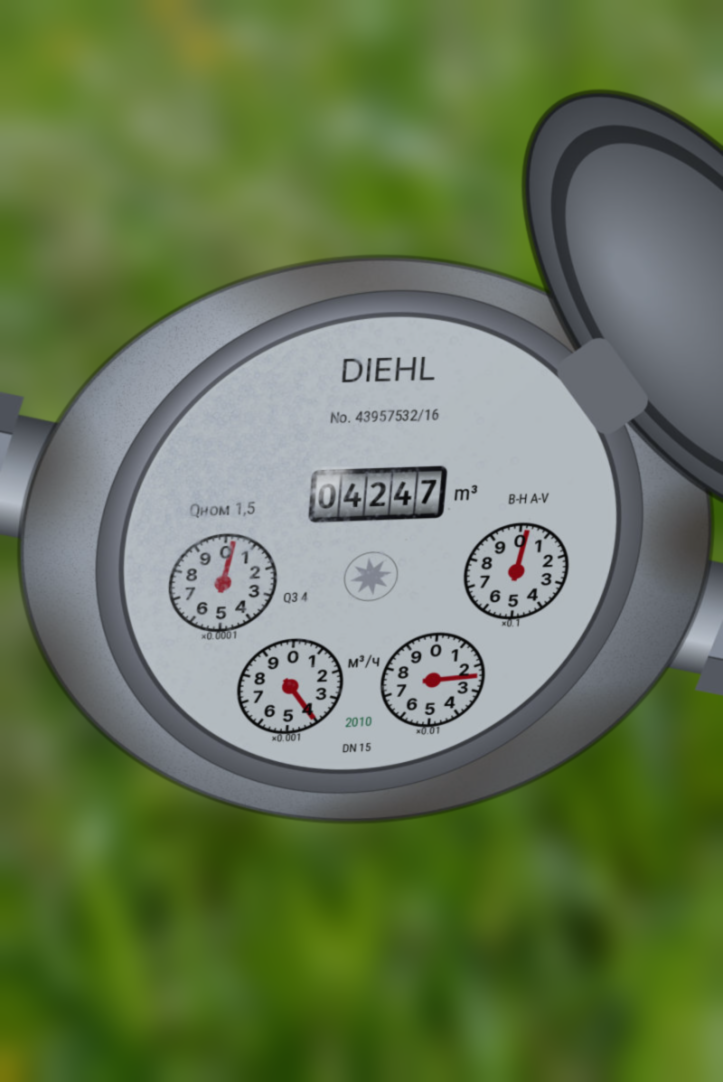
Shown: **4247.0240** m³
